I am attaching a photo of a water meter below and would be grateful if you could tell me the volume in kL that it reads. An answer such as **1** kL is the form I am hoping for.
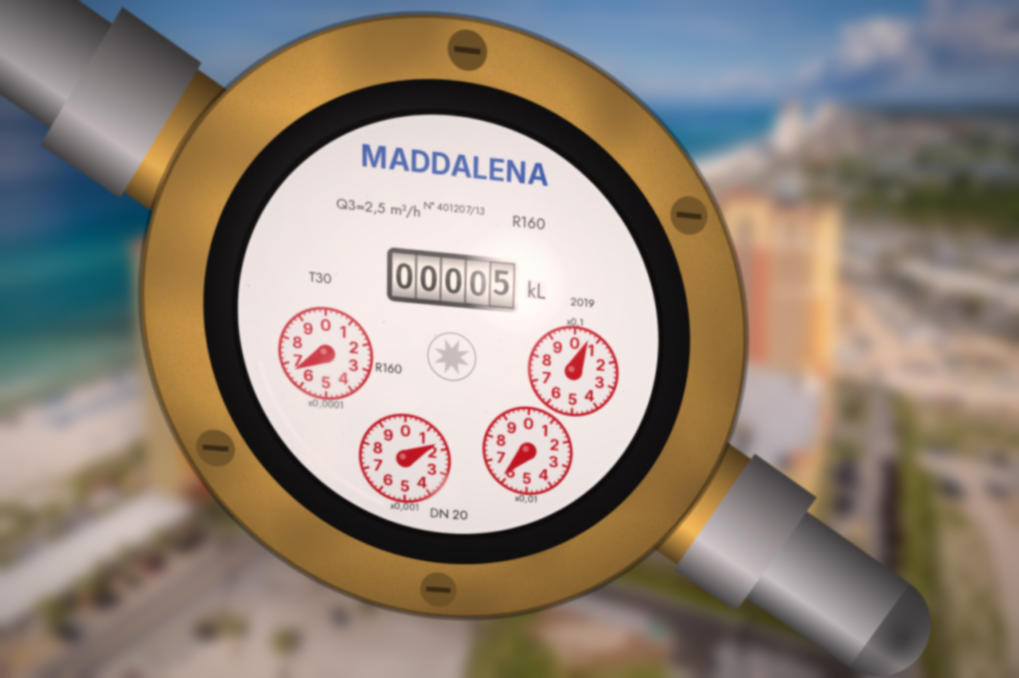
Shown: **5.0616** kL
